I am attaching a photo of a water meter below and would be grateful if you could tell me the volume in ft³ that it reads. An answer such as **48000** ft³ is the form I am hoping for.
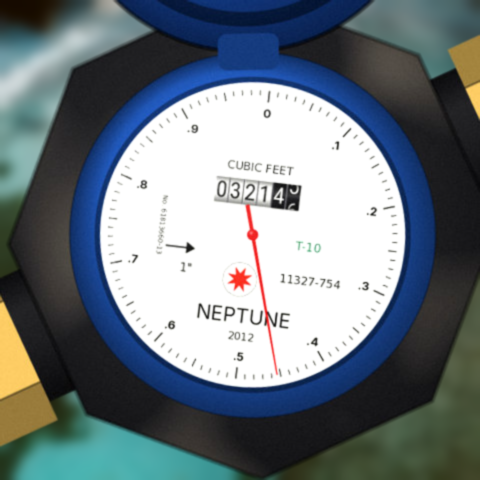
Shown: **32145.45** ft³
